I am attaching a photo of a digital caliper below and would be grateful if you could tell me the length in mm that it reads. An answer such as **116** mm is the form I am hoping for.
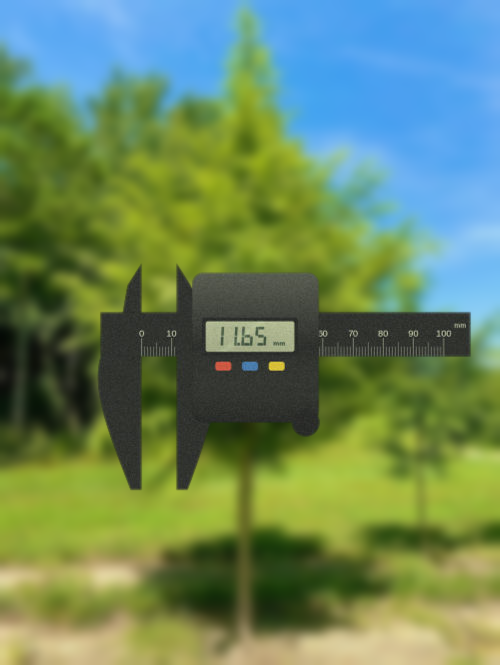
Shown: **11.65** mm
